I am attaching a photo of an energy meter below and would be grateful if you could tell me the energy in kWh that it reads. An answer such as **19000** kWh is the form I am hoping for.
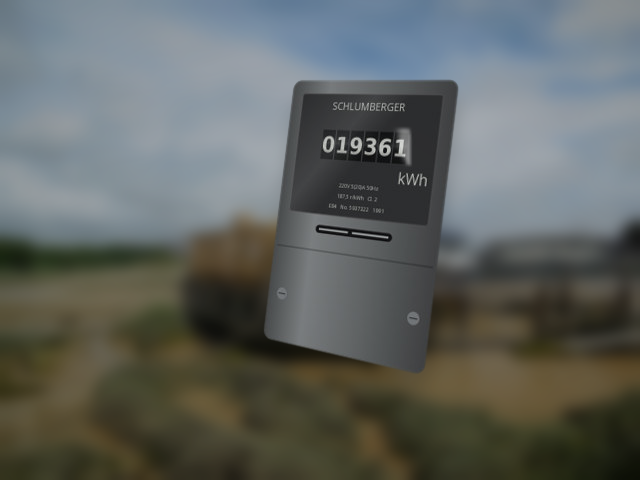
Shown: **19361** kWh
